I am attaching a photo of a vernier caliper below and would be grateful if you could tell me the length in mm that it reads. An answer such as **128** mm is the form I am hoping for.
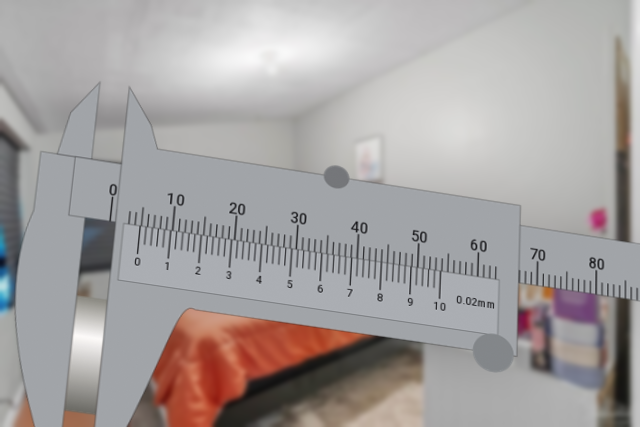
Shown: **4.8** mm
